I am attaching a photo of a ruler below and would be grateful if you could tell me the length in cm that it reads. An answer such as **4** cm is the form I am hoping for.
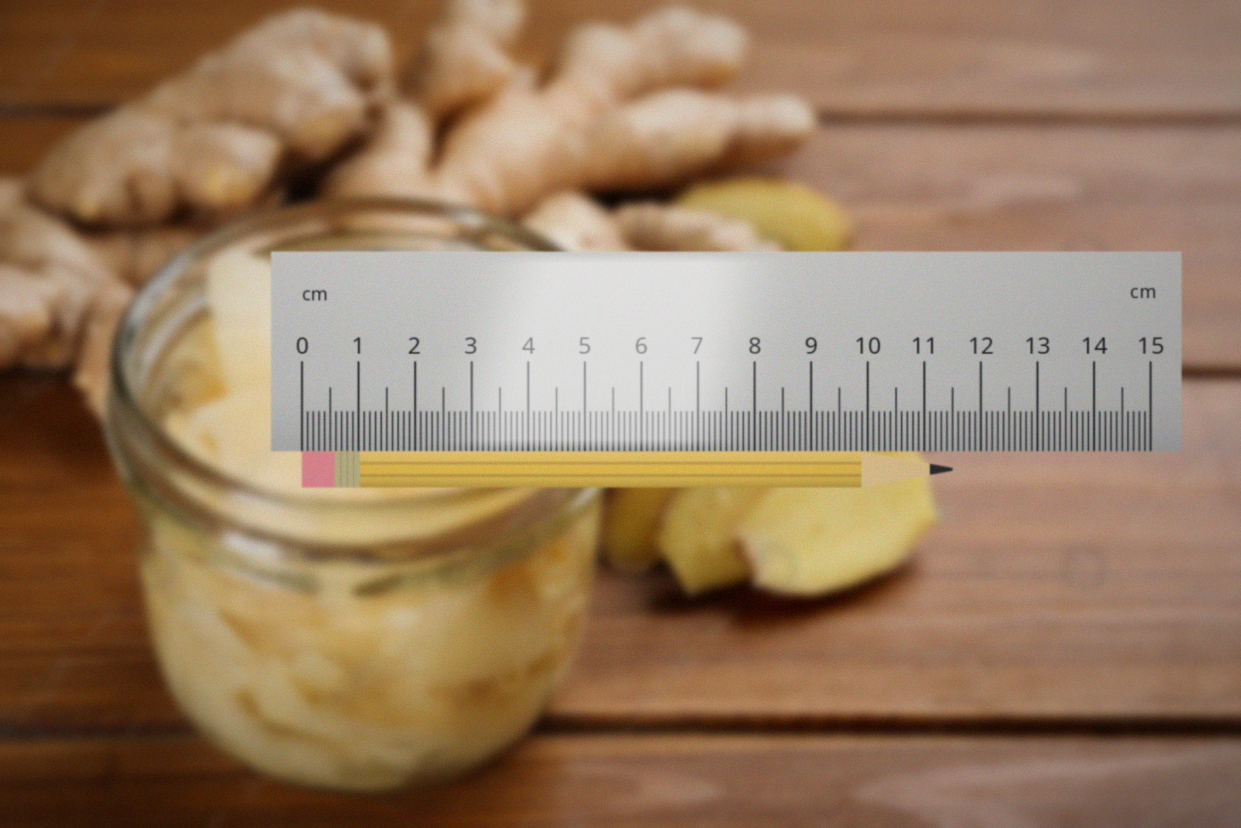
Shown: **11.5** cm
